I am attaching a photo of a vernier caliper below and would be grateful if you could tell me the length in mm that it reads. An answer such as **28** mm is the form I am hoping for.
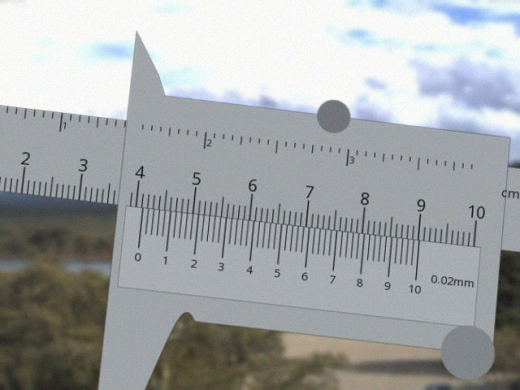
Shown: **41.2** mm
